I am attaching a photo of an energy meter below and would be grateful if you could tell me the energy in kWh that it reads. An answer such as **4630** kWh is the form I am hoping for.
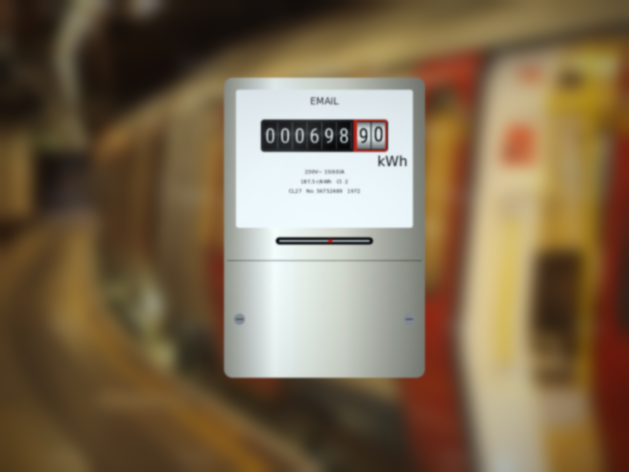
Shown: **698.90** kWh
